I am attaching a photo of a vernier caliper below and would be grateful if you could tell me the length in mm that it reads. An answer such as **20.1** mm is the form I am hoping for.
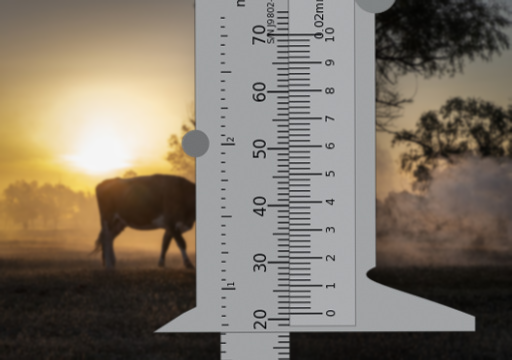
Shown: **21.0** mm
